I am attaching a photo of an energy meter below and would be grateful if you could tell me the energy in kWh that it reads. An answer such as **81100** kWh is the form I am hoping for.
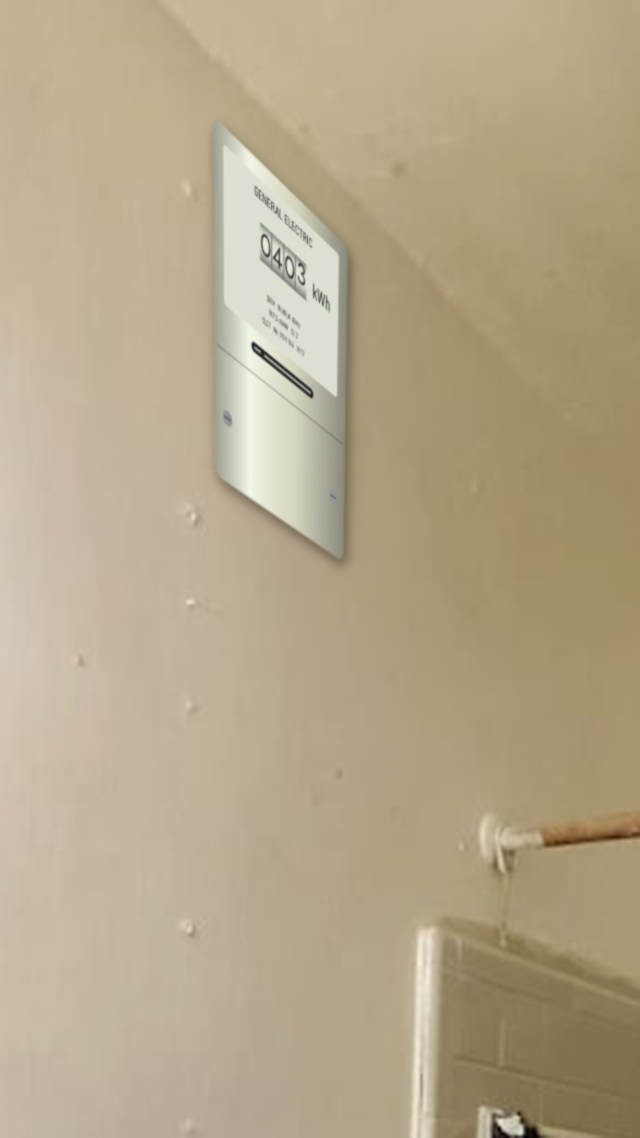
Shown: **403** kWh
